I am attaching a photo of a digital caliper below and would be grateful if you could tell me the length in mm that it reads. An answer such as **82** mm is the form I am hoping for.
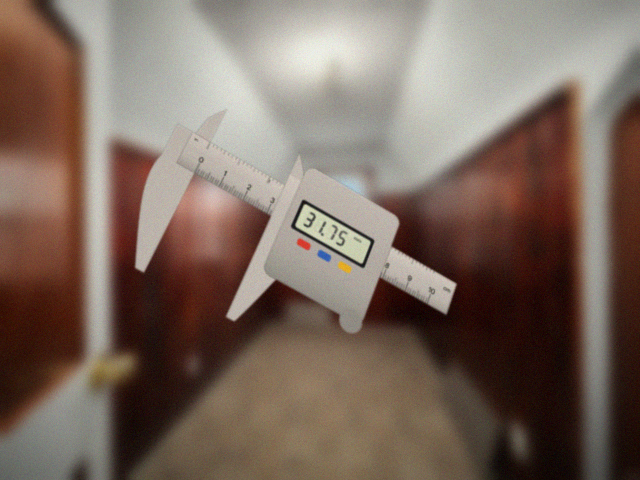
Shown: **31.75** mm
